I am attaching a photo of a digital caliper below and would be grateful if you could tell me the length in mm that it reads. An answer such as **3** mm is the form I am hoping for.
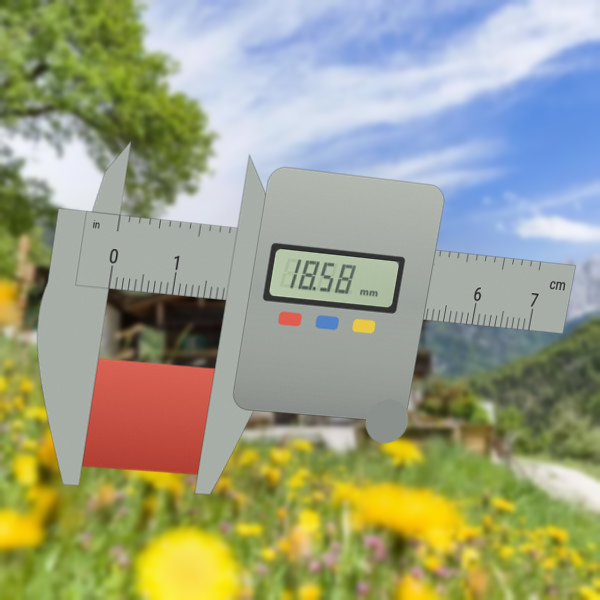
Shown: **18.58** mm
